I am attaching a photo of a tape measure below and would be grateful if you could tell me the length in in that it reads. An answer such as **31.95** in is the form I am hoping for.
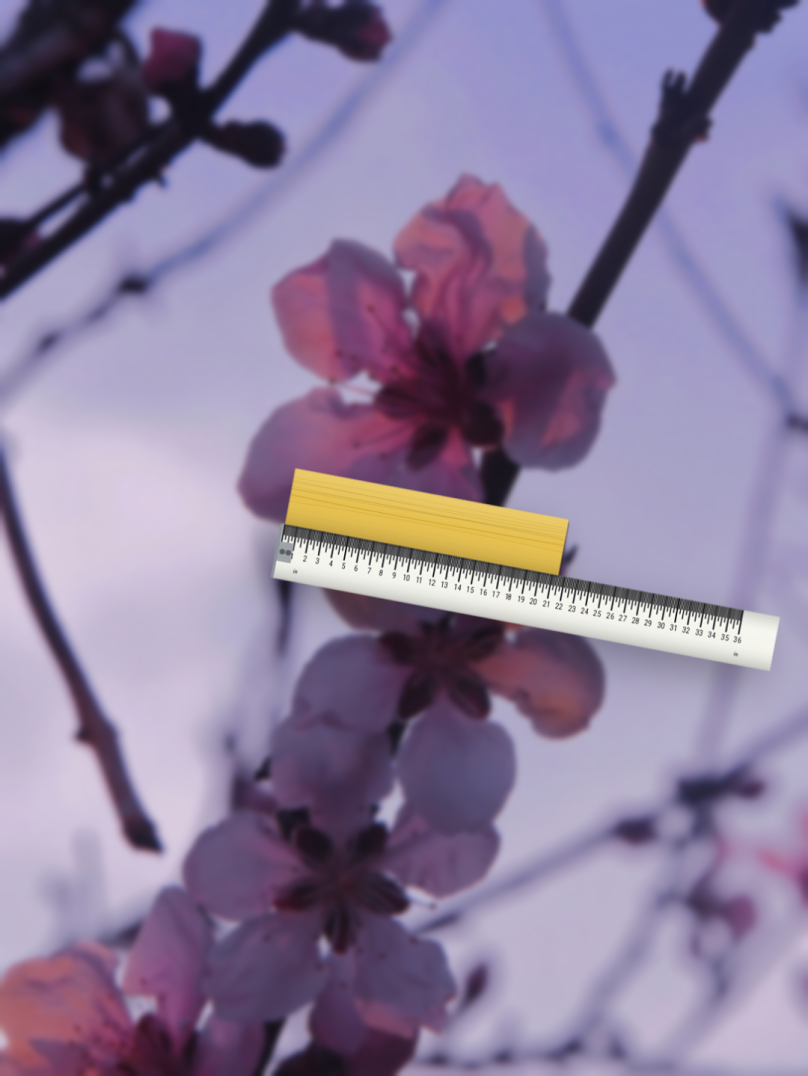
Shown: **21.5** in
